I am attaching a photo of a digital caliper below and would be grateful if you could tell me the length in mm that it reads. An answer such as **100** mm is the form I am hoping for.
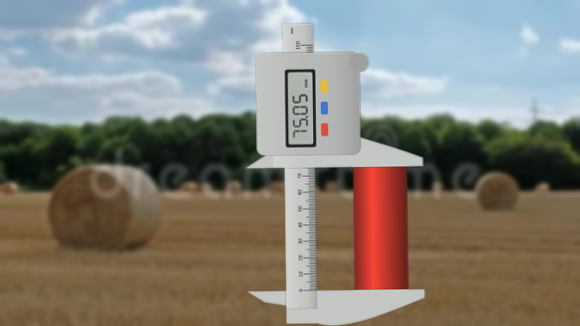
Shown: **75.05** mm
